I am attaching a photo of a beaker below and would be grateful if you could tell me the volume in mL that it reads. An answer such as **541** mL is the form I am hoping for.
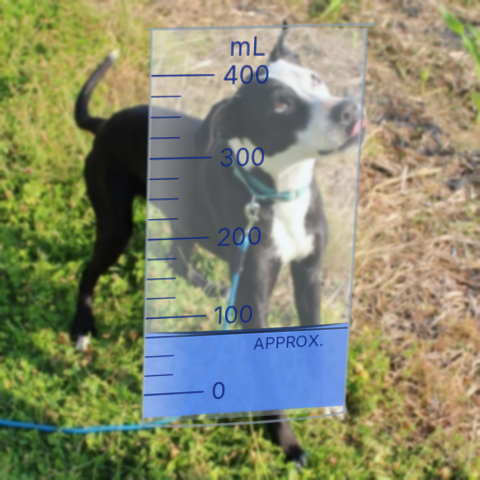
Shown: **75** mL
